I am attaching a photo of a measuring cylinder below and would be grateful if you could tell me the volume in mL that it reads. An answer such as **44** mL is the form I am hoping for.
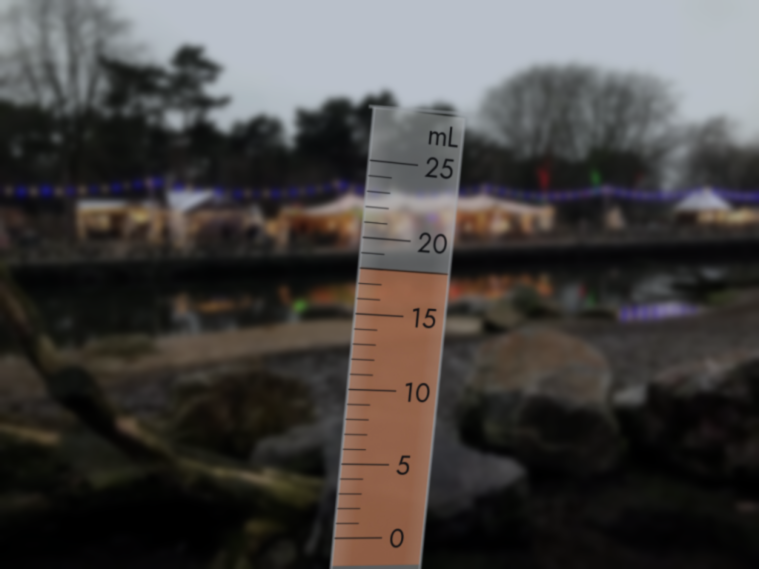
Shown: **18** mL
